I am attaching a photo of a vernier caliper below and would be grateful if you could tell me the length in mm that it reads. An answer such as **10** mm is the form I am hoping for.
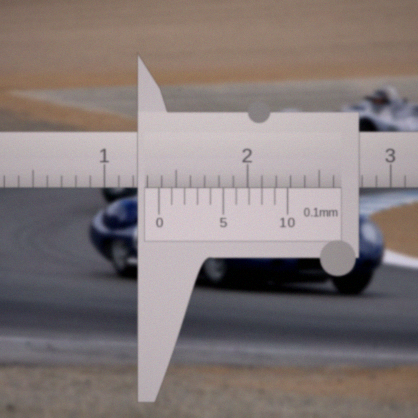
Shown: **13.8** mm
